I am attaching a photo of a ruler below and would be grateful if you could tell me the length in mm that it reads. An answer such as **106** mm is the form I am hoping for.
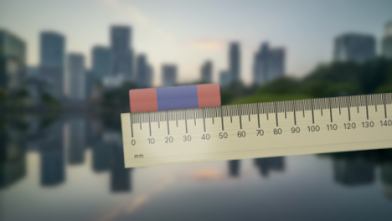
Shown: **50** mm
